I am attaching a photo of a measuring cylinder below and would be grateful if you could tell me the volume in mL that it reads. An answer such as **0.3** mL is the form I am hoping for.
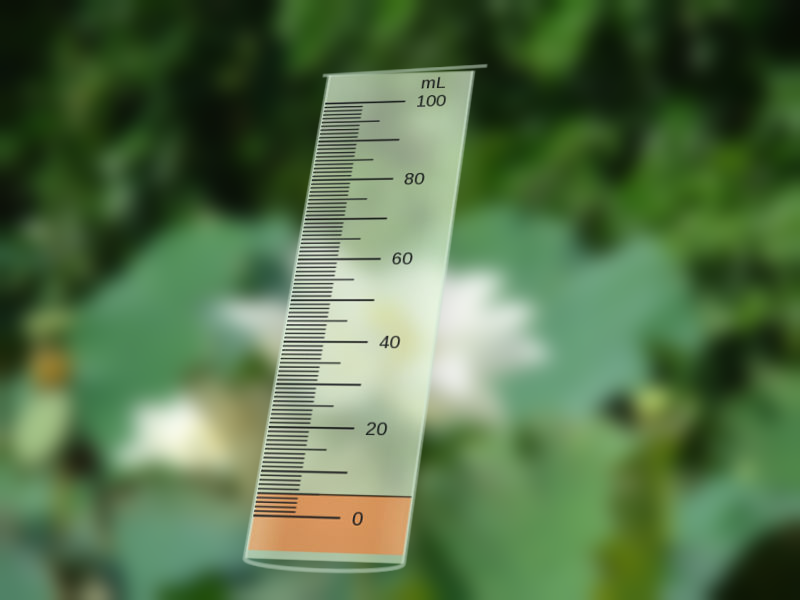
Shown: **5** mL
